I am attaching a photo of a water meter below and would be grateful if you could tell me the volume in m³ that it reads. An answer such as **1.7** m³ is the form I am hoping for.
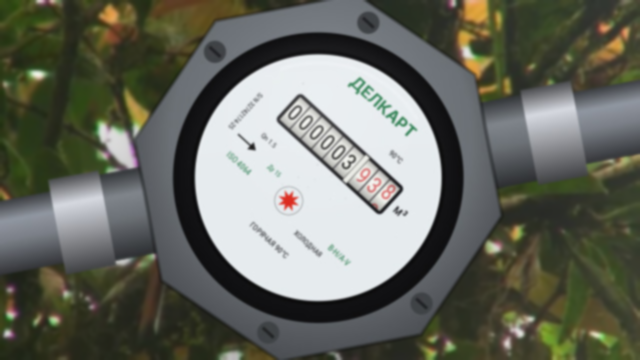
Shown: **3.938** m³
